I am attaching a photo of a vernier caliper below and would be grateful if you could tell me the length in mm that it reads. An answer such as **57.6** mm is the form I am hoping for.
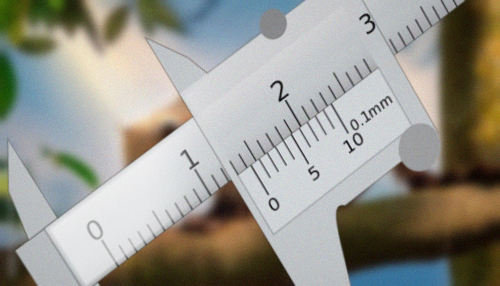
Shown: **14.4** mm
